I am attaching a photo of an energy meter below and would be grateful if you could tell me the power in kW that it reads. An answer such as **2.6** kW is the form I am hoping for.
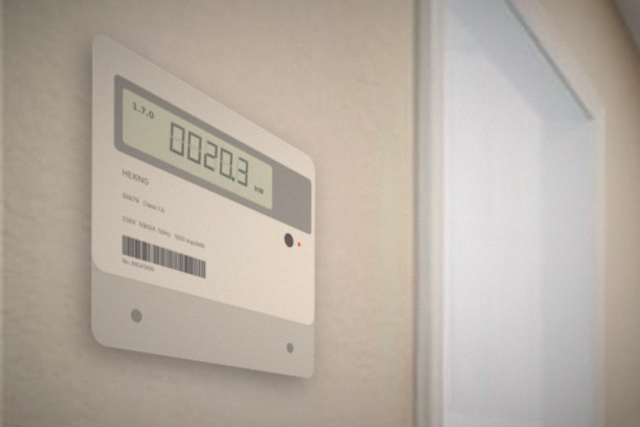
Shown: **20.3** kW
